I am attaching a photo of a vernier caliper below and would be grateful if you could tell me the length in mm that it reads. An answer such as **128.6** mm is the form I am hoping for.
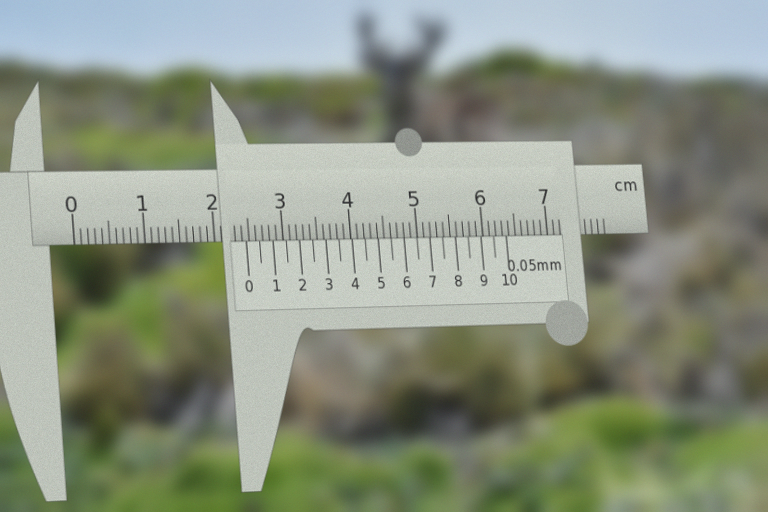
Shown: **24.6** mm
